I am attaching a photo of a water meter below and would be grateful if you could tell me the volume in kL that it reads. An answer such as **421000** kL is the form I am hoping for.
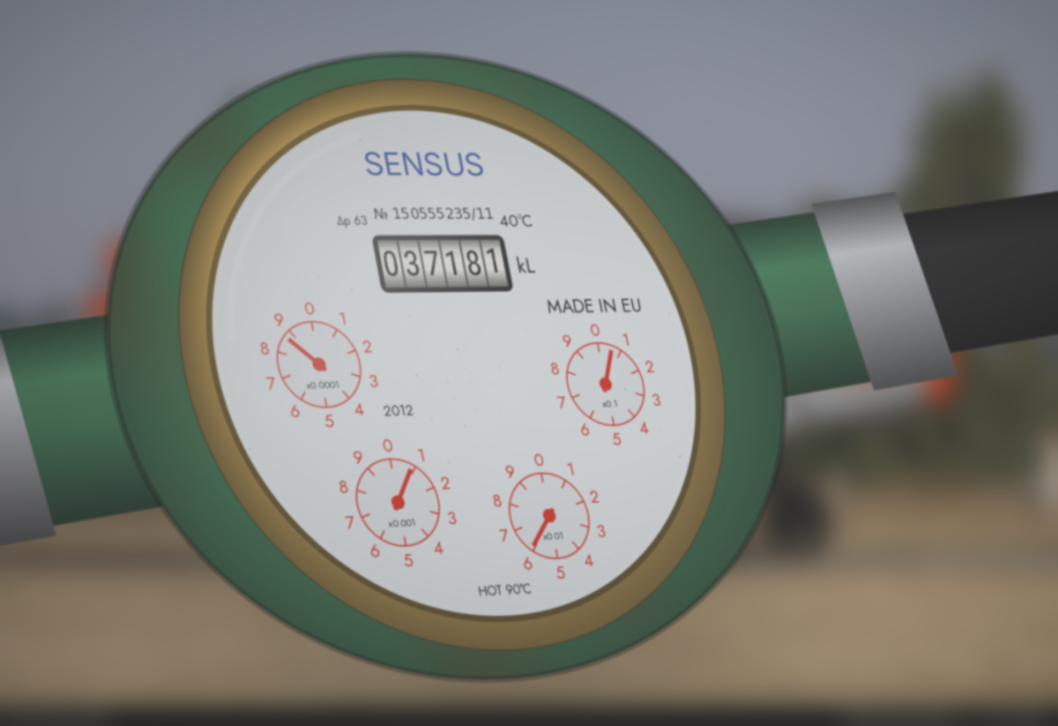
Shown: **37181.0608** kL
